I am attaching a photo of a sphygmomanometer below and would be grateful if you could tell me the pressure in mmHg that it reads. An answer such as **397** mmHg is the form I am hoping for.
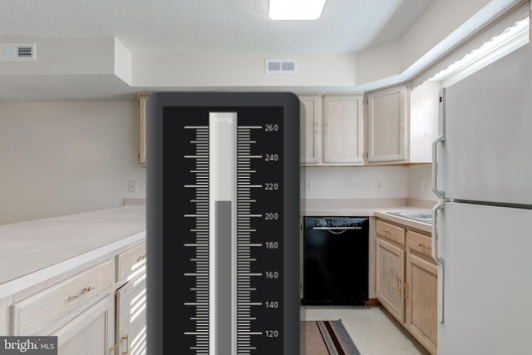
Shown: **210** mmHg
